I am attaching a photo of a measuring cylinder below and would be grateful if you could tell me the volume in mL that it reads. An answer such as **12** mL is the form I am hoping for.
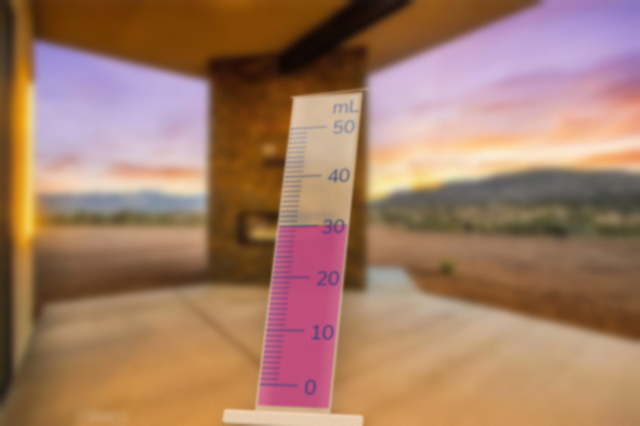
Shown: **30** mL
